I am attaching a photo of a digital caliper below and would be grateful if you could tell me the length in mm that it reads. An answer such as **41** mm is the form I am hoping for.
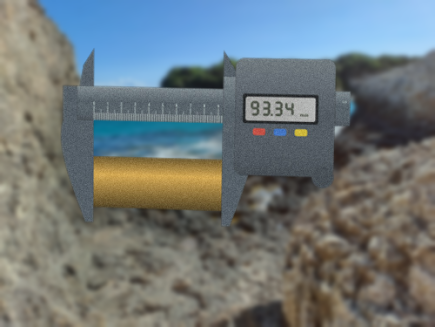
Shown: **93.34** mm
